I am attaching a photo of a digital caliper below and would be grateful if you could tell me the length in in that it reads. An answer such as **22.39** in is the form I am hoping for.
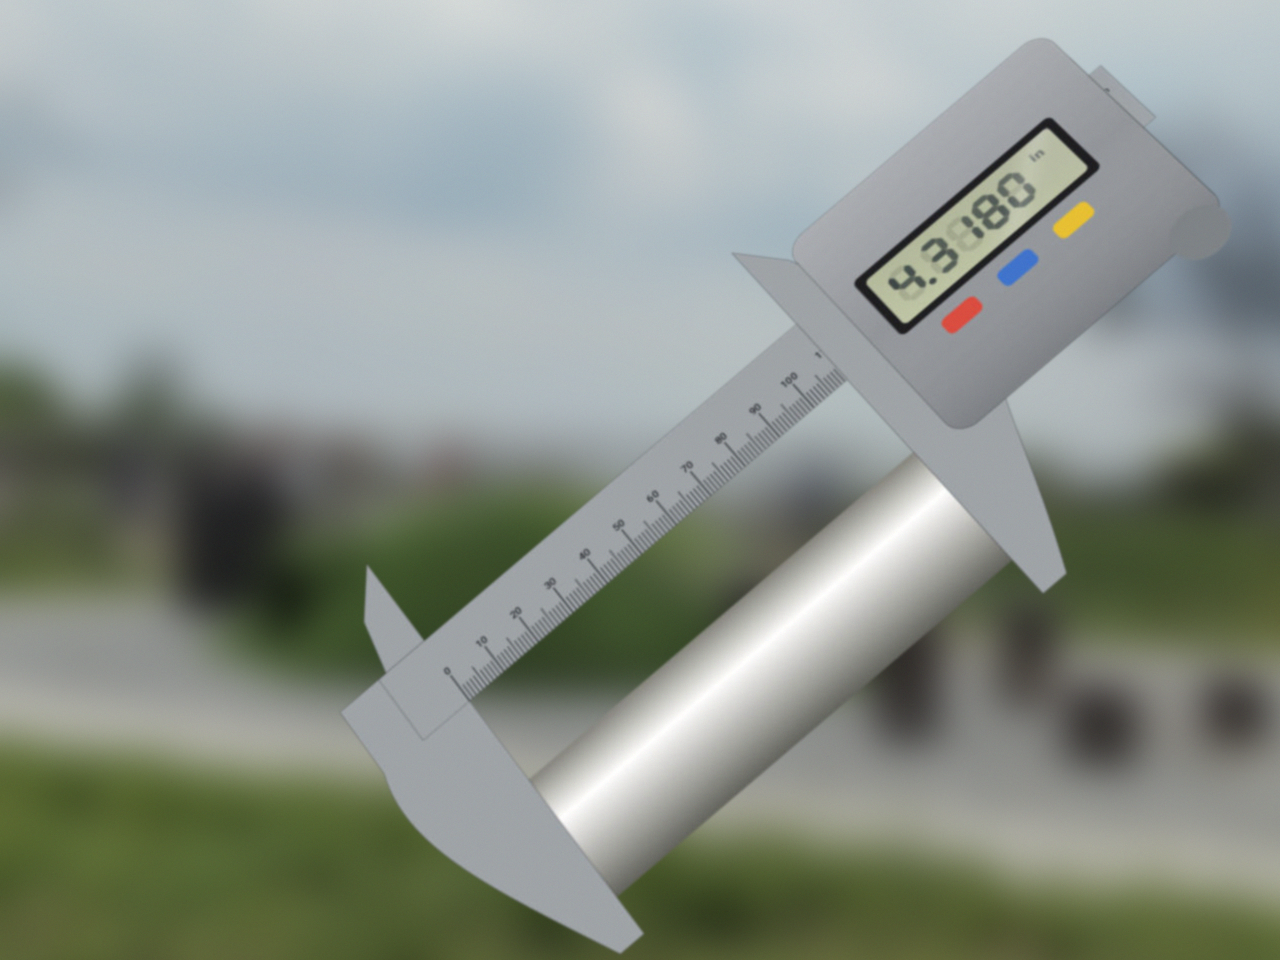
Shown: **4.3180** in
